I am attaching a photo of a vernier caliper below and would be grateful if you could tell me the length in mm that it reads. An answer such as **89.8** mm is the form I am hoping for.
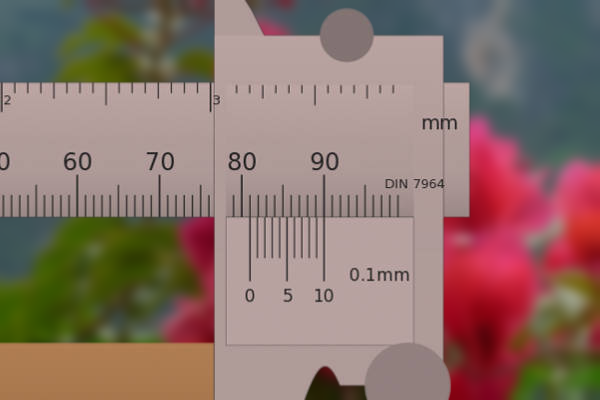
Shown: **81.0** mm
